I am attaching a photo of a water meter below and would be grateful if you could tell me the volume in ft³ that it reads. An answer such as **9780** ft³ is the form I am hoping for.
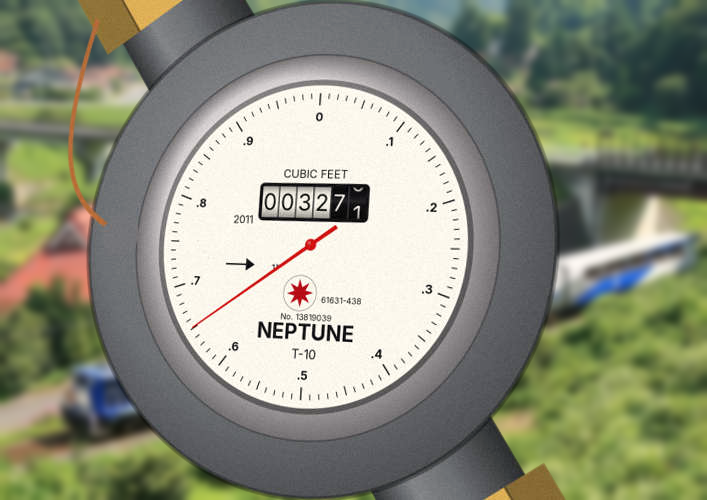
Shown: **3270.65** ft³
